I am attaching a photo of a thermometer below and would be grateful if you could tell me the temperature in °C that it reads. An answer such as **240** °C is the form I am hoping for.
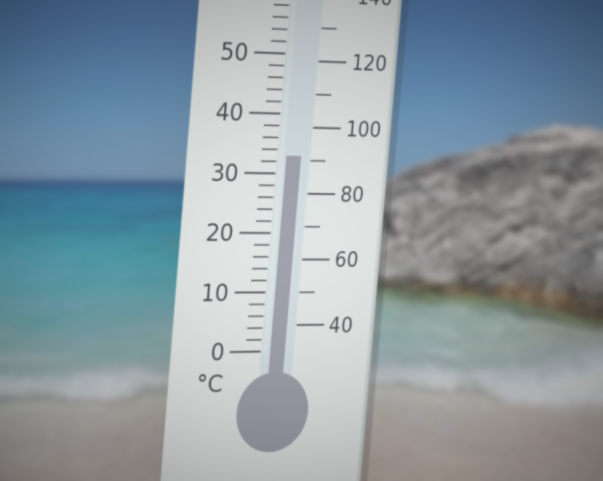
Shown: **33** °C
